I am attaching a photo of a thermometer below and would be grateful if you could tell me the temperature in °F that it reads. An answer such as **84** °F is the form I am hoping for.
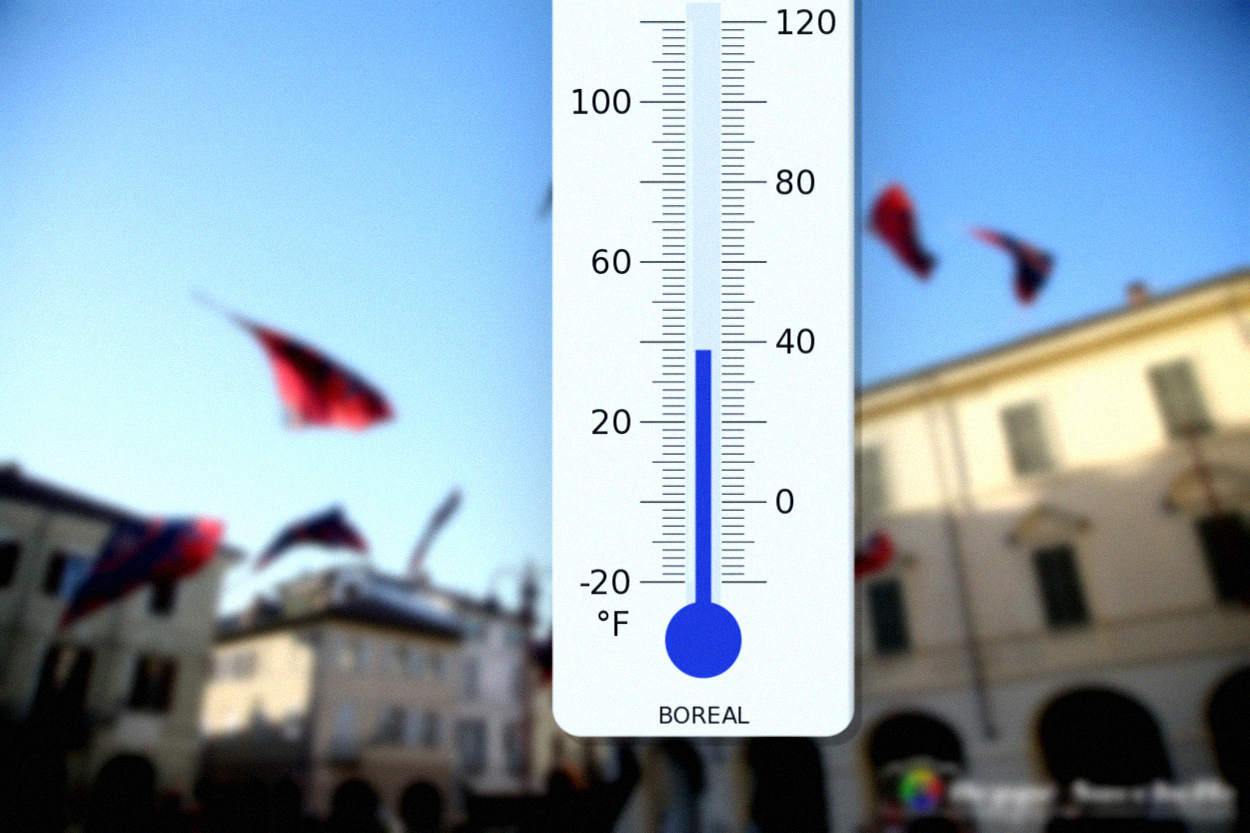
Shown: **38** °F
